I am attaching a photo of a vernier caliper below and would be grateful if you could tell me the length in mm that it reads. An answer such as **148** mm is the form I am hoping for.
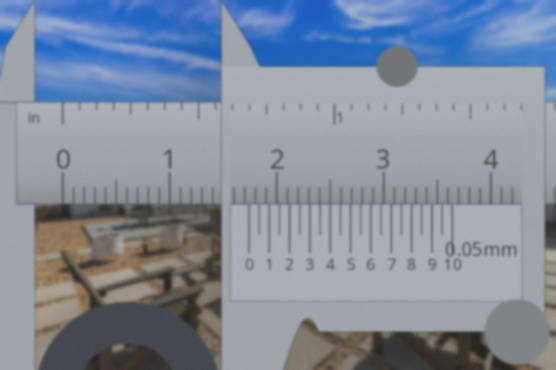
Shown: **17.4** mm
